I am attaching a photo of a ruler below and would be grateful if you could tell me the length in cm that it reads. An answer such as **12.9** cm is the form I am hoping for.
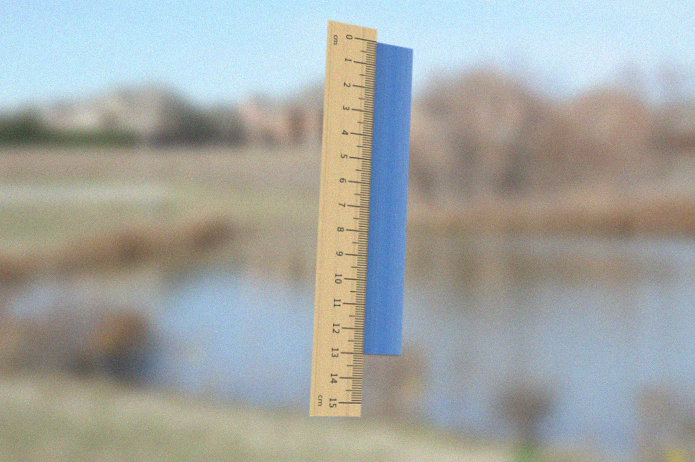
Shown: **13** cm
